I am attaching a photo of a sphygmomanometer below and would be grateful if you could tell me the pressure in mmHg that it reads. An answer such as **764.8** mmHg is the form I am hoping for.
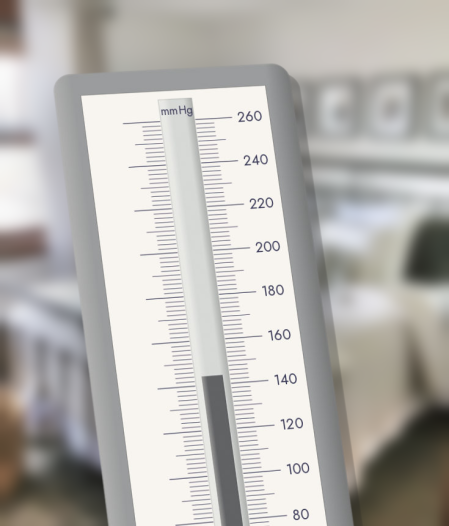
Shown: **144** mmHg
